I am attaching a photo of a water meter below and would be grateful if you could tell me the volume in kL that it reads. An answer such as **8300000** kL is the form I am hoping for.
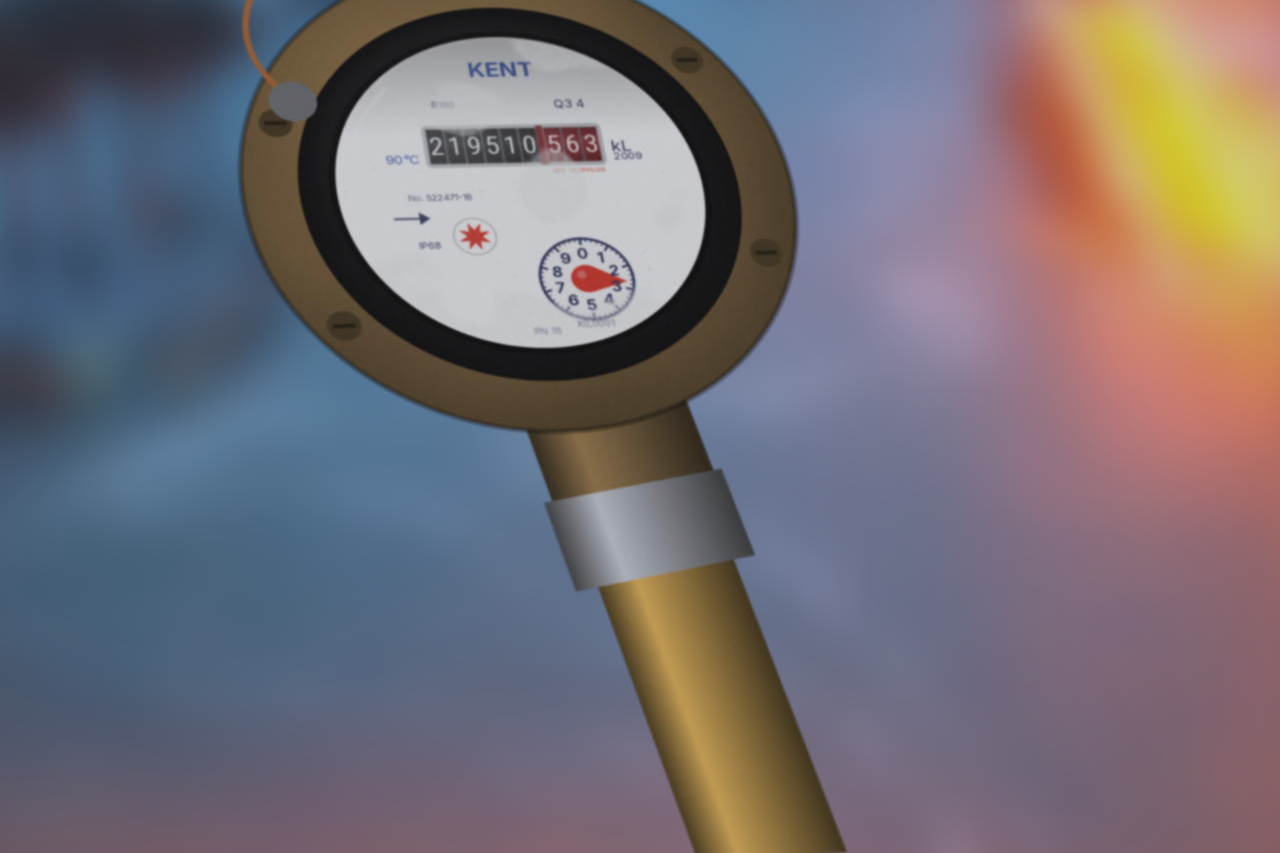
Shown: **219510.5632** kL
